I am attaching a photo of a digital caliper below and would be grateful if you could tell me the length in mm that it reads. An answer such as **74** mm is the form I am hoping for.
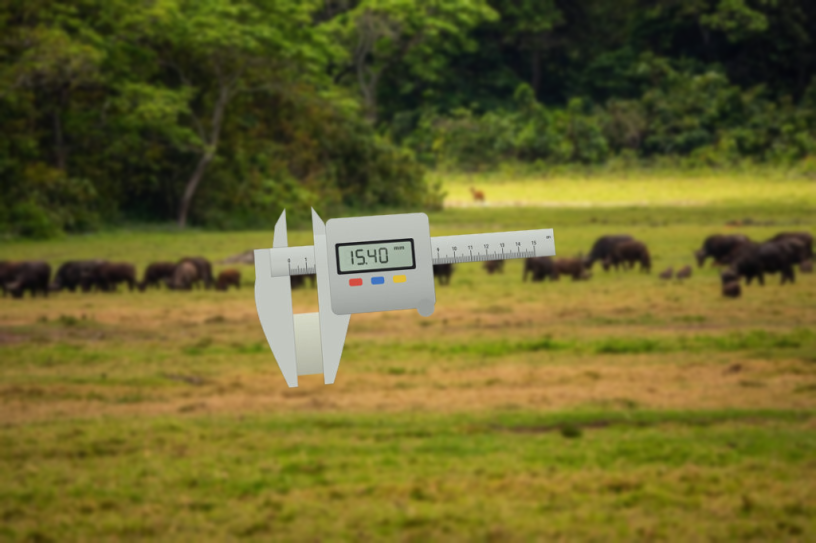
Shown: **15.40** mm
